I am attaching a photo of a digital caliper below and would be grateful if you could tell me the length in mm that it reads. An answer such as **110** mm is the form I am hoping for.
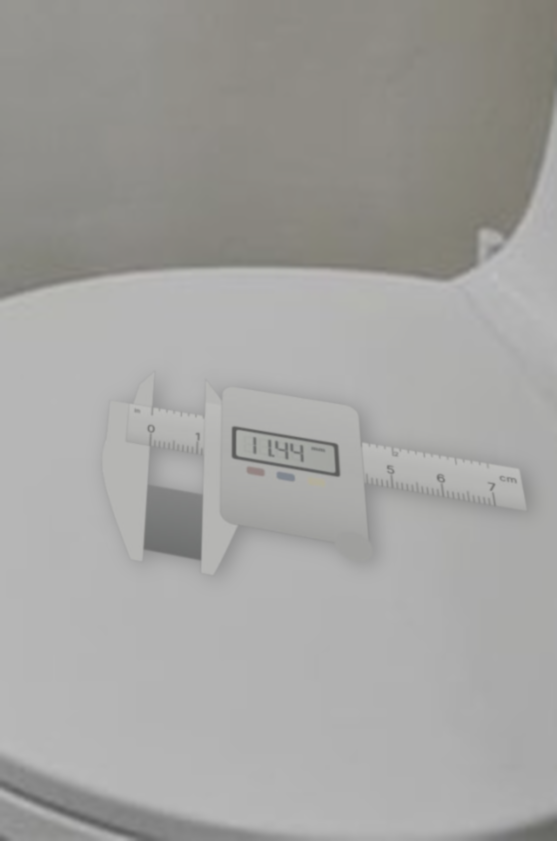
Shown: **11.44** mm
